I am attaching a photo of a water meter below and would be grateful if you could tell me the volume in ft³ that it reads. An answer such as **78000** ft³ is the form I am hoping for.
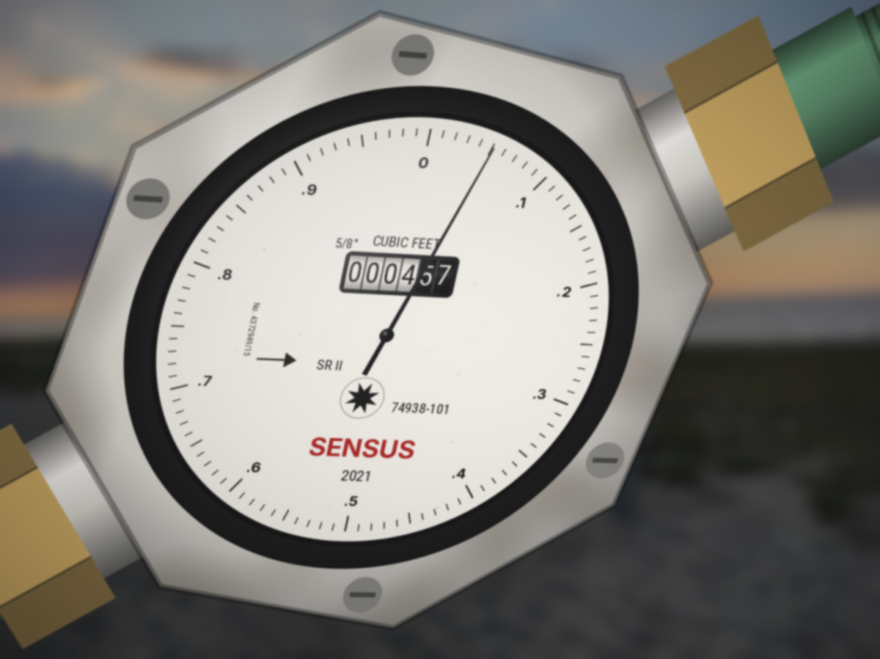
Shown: **457.05** ft³
